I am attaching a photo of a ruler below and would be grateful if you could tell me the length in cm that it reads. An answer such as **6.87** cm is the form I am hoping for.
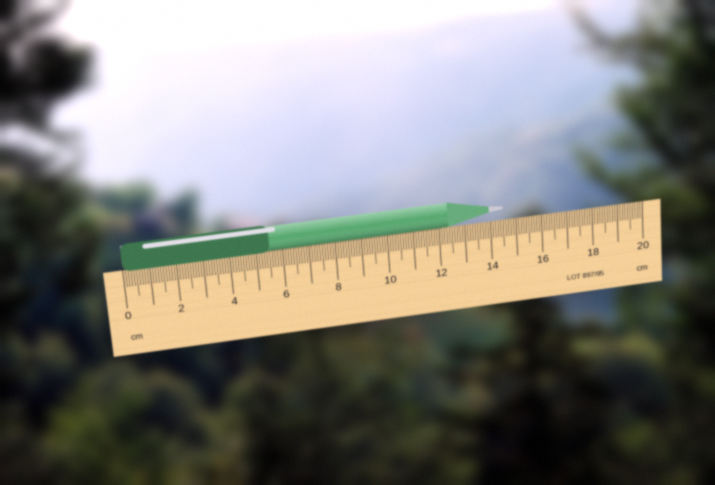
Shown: **14.5** cm
